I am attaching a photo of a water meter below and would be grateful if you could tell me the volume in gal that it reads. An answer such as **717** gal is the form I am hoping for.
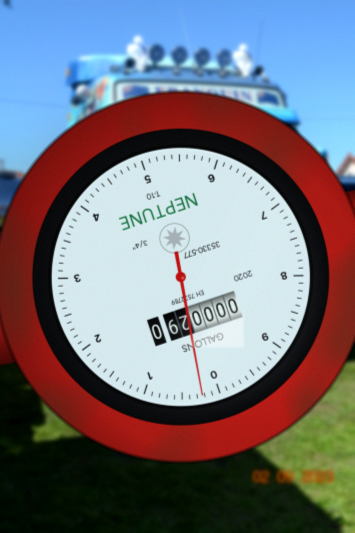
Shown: **290.2** gal
